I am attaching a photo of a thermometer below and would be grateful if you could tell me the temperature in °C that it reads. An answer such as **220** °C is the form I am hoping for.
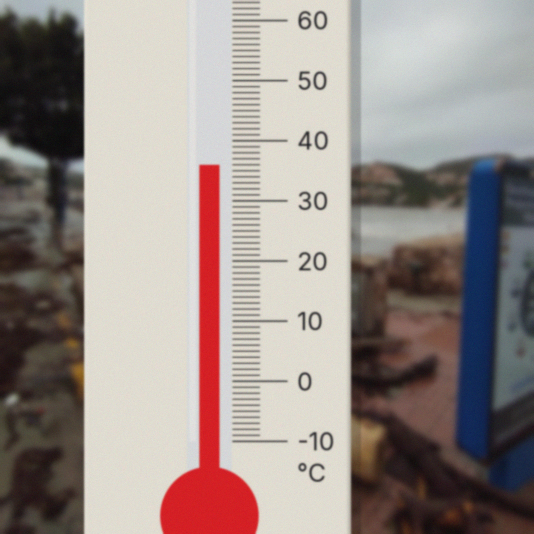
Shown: **36** °C
